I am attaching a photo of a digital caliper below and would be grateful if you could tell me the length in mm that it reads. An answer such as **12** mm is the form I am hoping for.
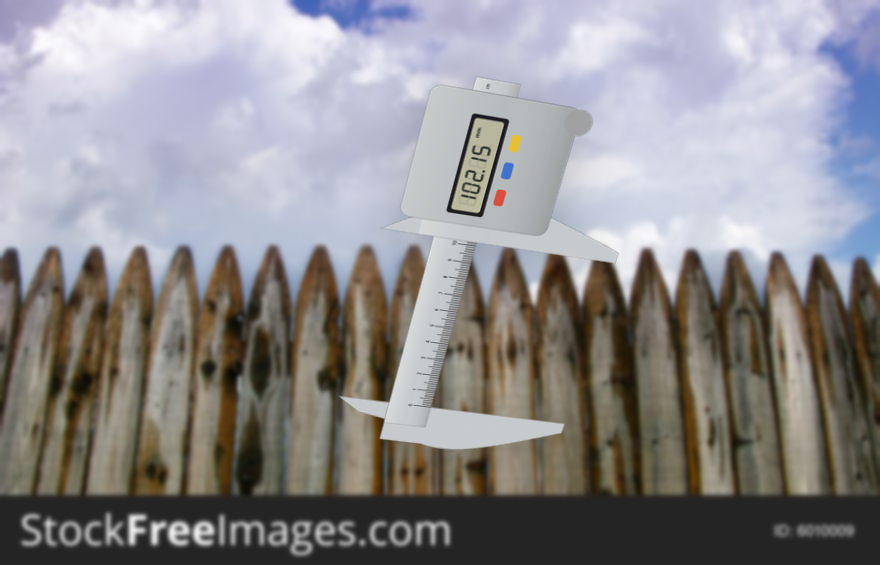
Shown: **102.15** mm
